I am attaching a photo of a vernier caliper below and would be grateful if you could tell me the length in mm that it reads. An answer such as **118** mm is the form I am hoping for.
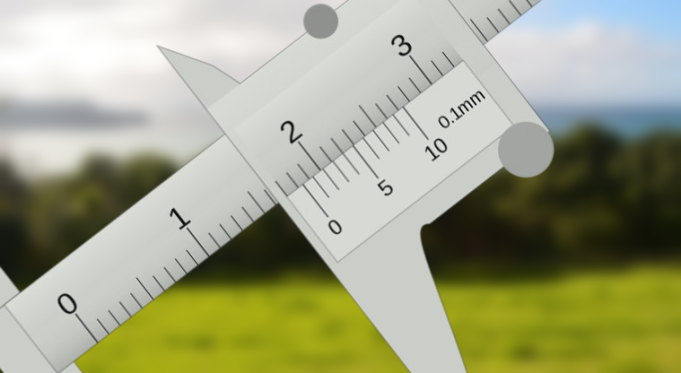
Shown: **18.4** mm
